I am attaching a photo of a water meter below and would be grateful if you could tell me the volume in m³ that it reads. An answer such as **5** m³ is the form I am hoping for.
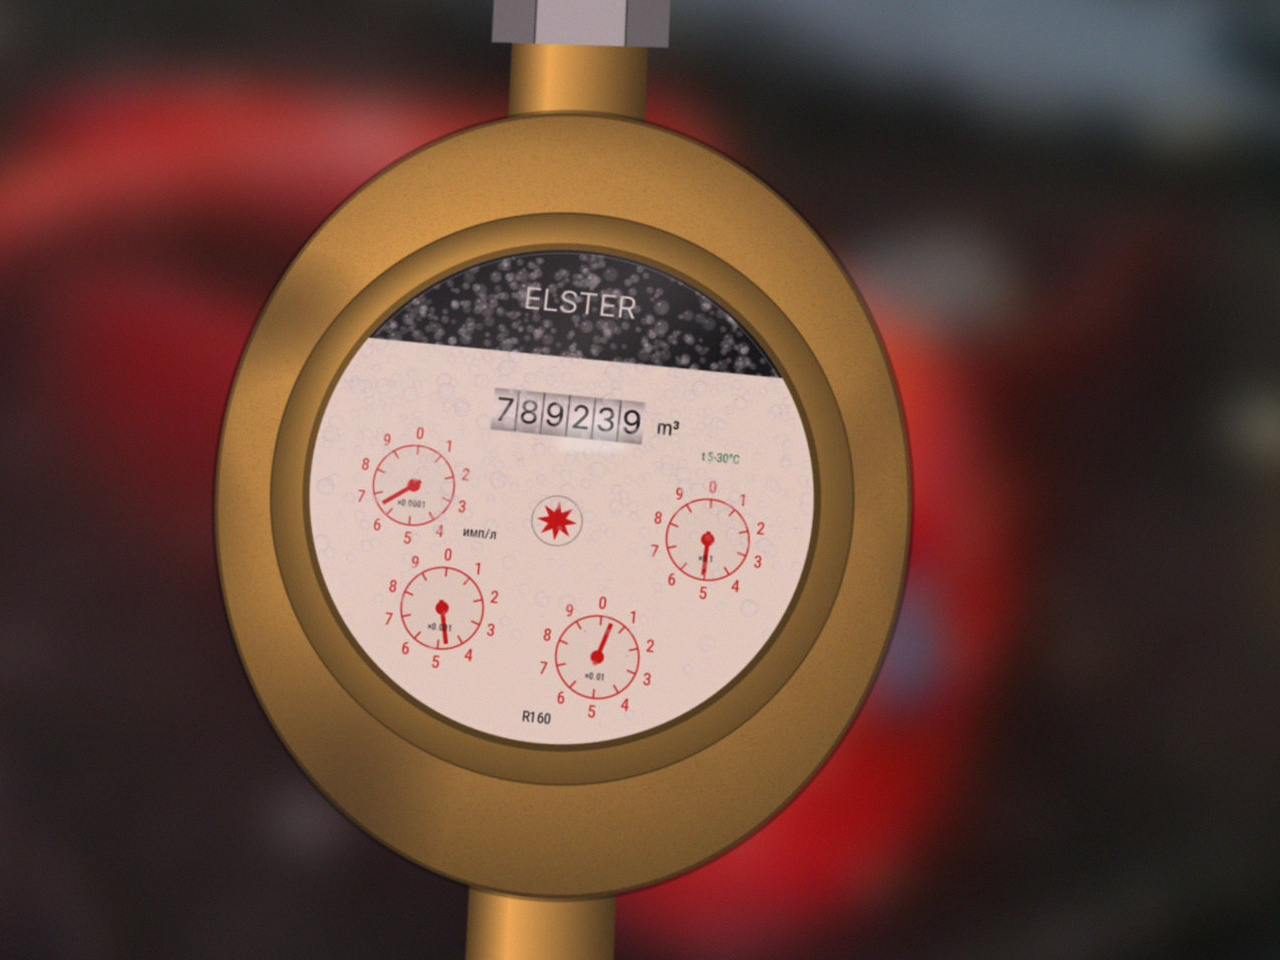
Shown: **789239.5046** m³
